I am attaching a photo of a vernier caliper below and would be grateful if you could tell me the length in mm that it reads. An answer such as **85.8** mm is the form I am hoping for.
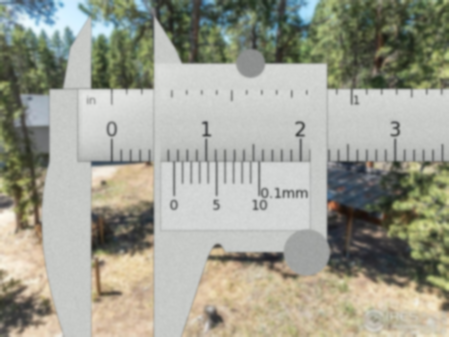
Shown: **6.6** mm
